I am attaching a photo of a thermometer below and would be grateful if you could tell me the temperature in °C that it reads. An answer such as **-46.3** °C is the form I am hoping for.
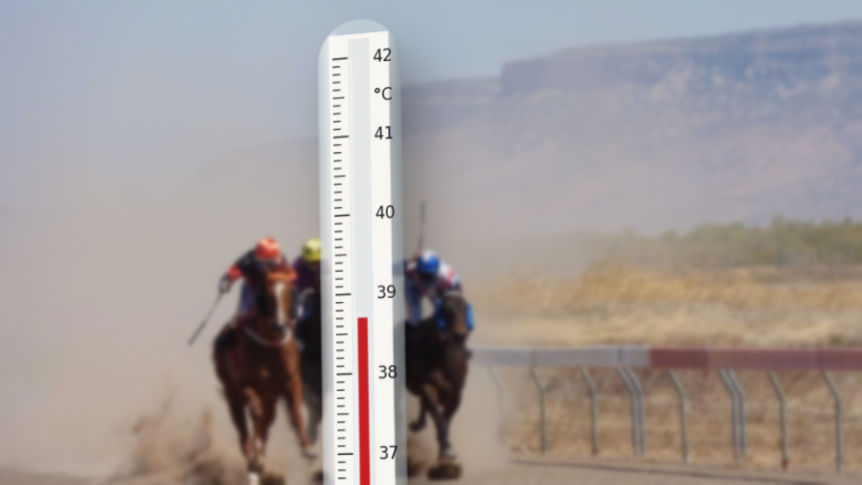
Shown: **38.7** °C
